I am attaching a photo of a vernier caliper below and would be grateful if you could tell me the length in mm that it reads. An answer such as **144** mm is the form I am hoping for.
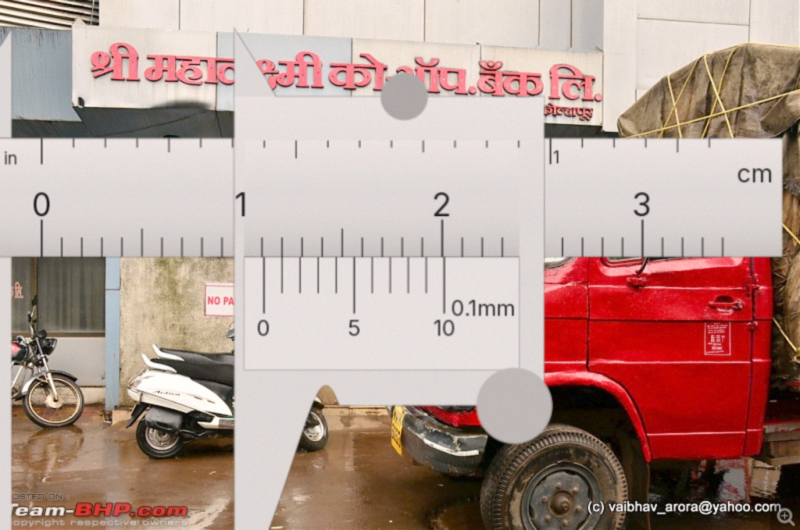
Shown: **11.1** mm
